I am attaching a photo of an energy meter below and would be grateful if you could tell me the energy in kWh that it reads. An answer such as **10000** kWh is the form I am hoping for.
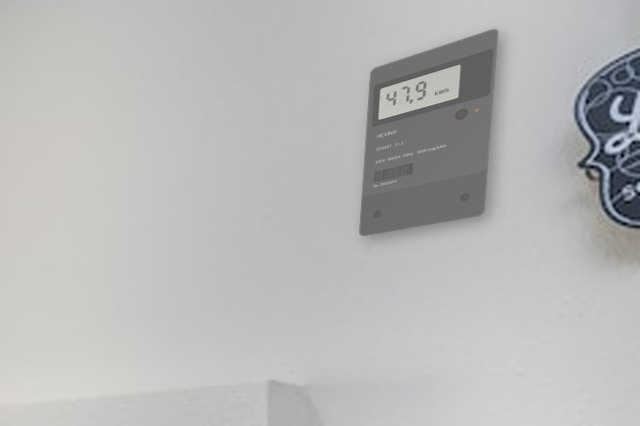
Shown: **47.9** kWh
